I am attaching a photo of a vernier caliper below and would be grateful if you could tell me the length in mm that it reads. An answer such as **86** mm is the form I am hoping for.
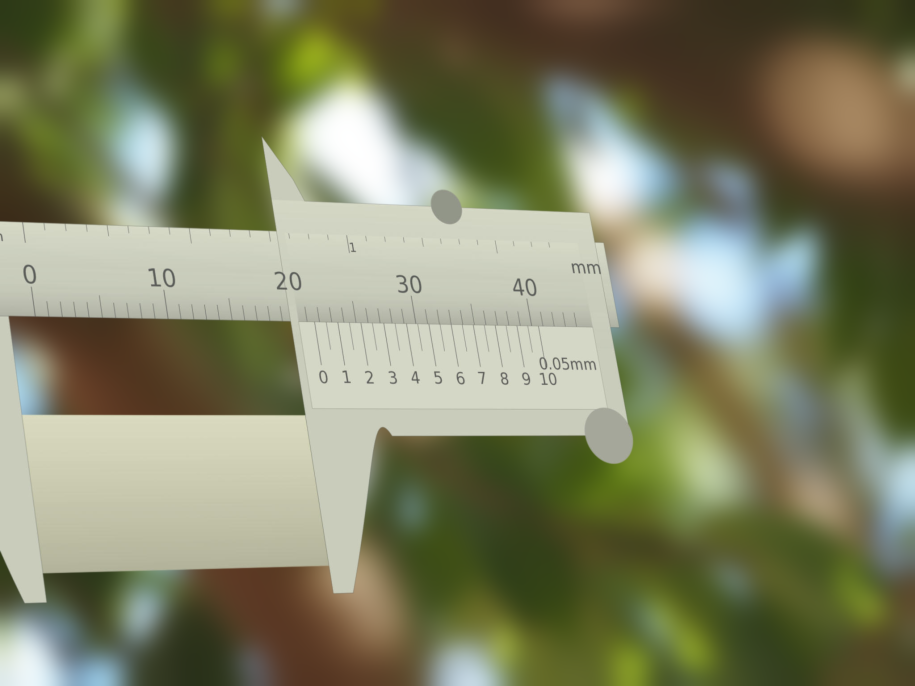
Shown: **21.6** mm
